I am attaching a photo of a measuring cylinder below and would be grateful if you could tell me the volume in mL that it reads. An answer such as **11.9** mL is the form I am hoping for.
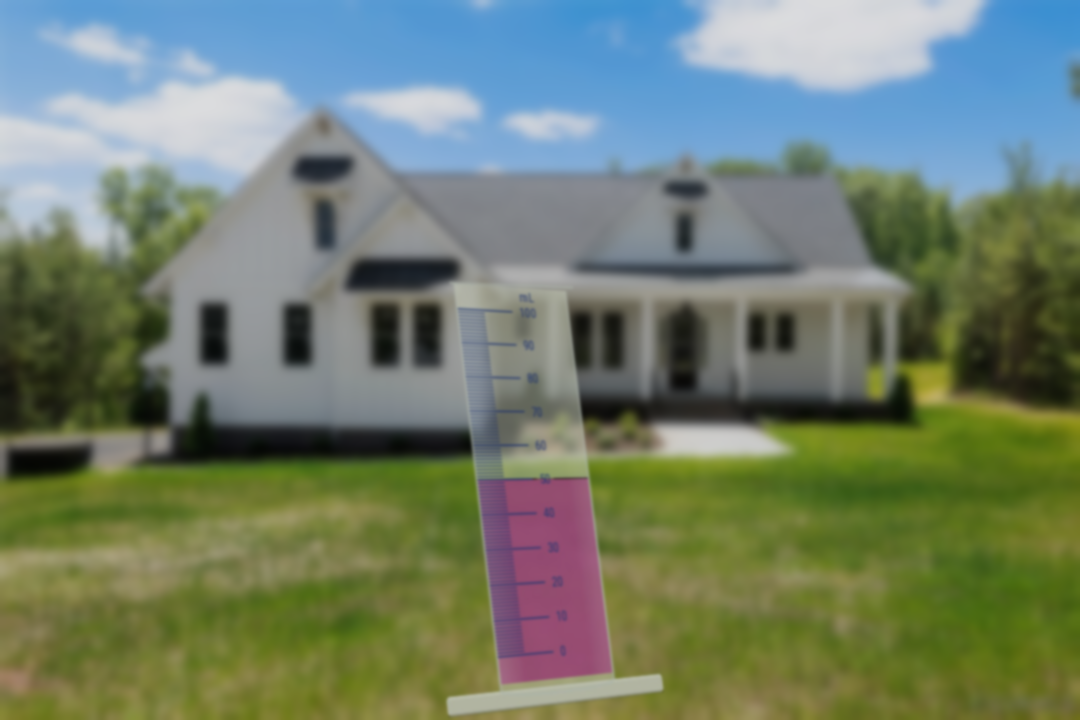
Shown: **50** mL
